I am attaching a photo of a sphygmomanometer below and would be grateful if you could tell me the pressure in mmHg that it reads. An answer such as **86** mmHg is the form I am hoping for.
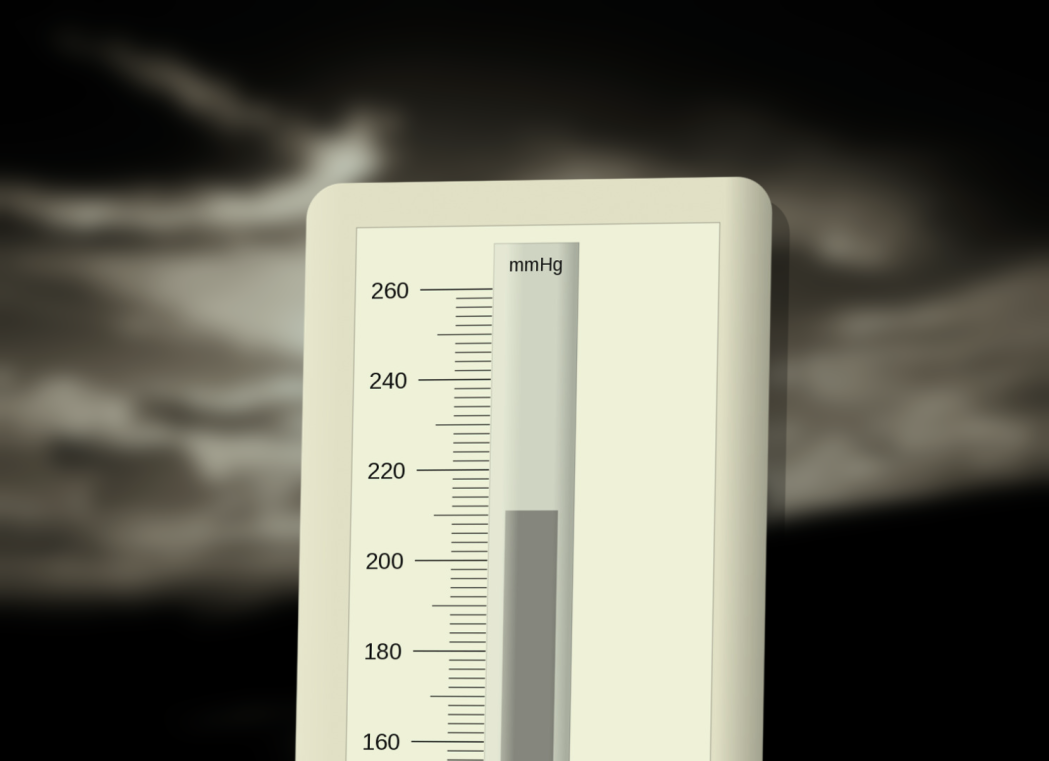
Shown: **211** mmHg
